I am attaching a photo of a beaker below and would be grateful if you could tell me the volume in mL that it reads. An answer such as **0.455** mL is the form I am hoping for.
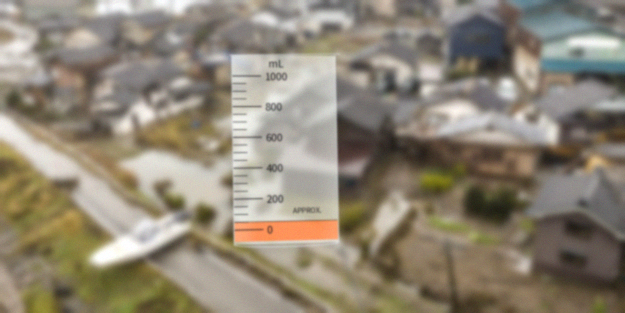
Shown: **50** mL
